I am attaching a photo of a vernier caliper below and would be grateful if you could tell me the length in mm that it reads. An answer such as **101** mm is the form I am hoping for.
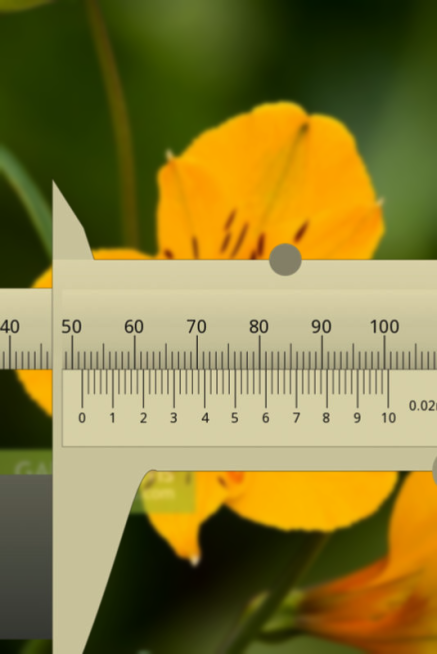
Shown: **51.6** mm
